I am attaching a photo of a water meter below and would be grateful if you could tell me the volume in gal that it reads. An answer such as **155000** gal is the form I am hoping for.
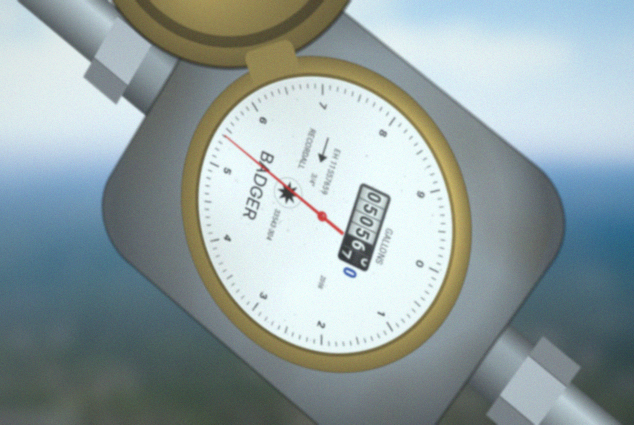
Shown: **505665.4** gal
